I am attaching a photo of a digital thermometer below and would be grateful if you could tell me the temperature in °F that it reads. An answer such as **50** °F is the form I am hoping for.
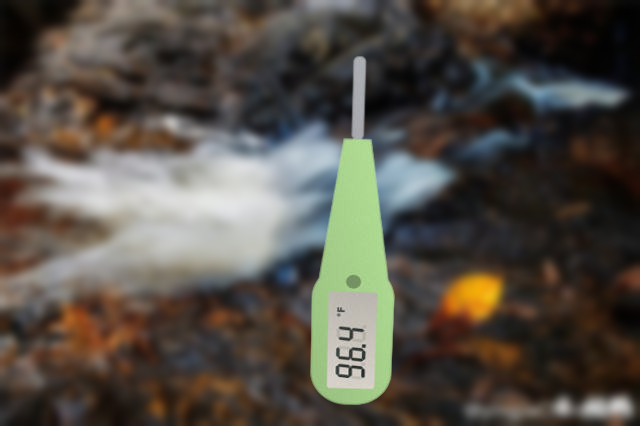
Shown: **96.4** °F
